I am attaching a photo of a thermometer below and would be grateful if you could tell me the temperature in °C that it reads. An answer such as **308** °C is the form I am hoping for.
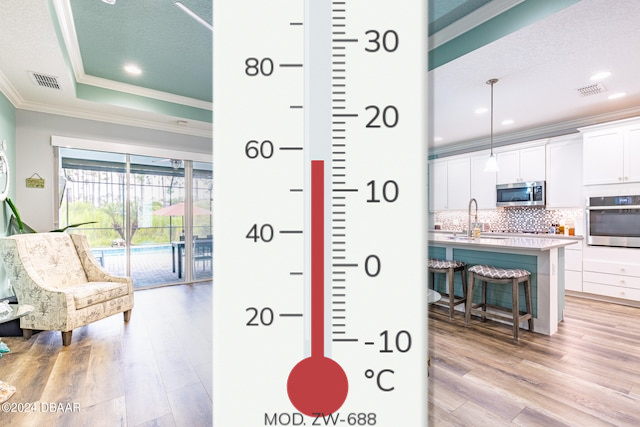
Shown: **14** °C
